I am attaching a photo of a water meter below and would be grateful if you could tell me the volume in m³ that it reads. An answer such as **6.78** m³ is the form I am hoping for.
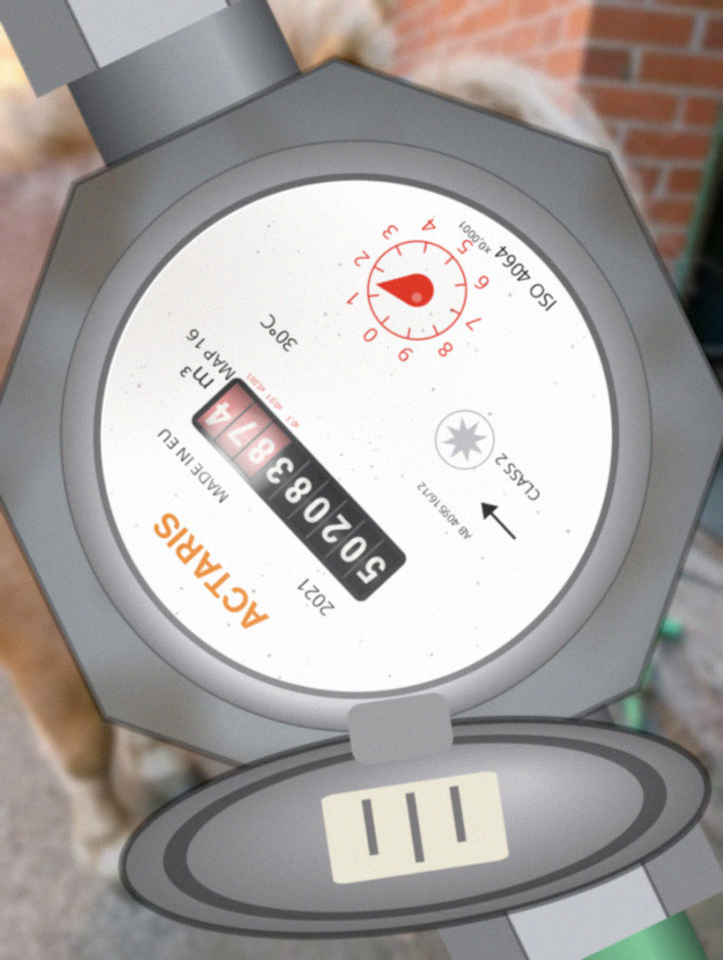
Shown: **502083.8741** m³
